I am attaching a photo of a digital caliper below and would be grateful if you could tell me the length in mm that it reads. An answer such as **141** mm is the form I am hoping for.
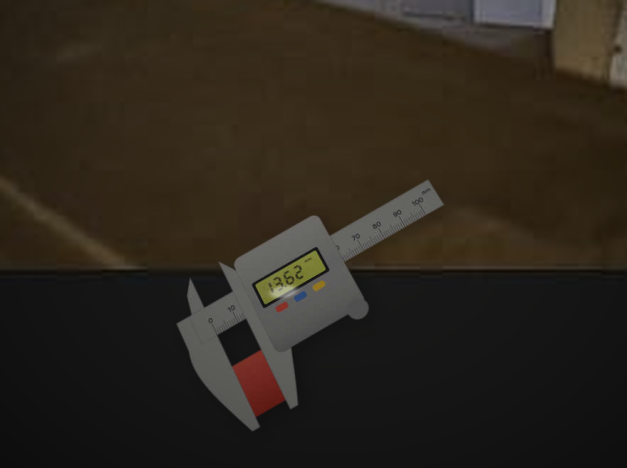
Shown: **13.62** mm
